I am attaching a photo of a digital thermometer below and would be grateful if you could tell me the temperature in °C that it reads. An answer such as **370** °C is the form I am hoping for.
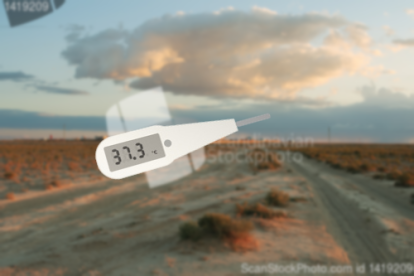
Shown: **37.3** °C
